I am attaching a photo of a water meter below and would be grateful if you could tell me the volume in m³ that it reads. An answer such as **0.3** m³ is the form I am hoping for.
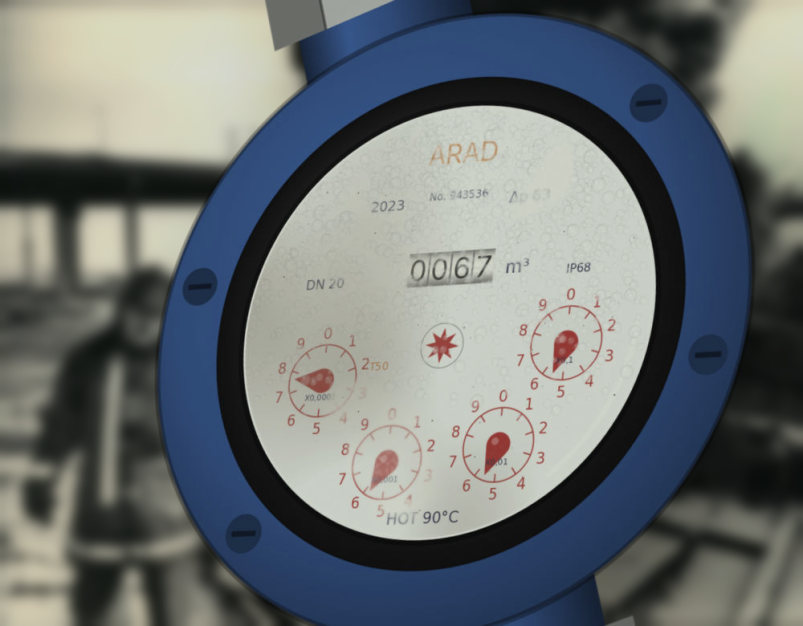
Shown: **67.5557** m³
